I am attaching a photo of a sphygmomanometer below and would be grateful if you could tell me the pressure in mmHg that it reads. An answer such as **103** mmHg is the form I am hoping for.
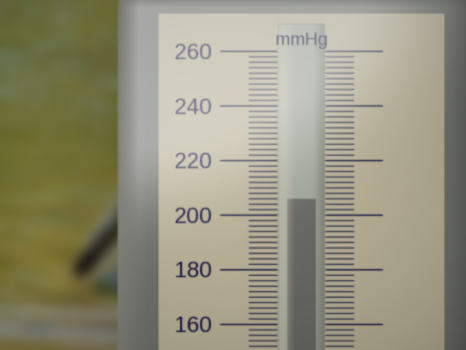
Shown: **206** mmHg
